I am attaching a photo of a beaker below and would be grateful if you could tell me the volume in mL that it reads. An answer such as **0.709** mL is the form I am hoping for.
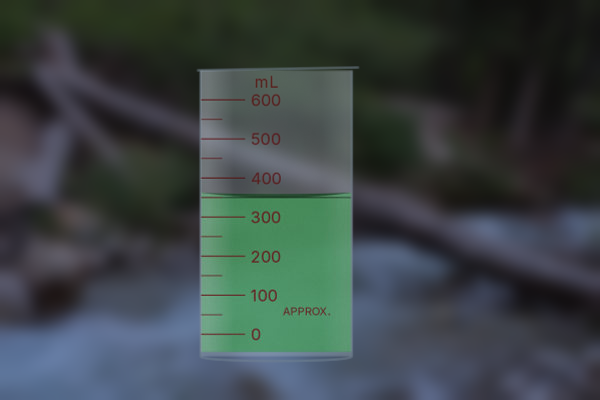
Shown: **350** mL
